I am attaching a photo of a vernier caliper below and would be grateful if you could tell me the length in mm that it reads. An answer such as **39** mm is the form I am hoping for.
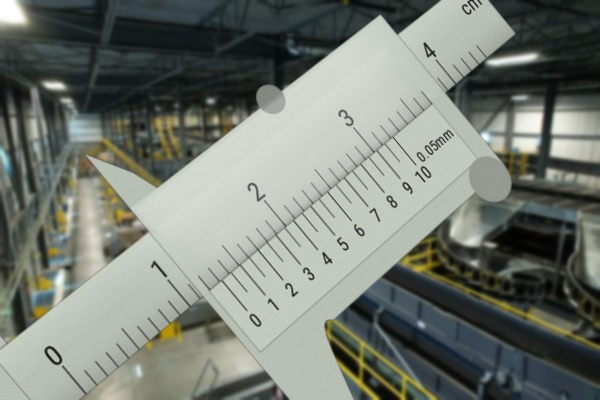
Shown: **13.2** mm
